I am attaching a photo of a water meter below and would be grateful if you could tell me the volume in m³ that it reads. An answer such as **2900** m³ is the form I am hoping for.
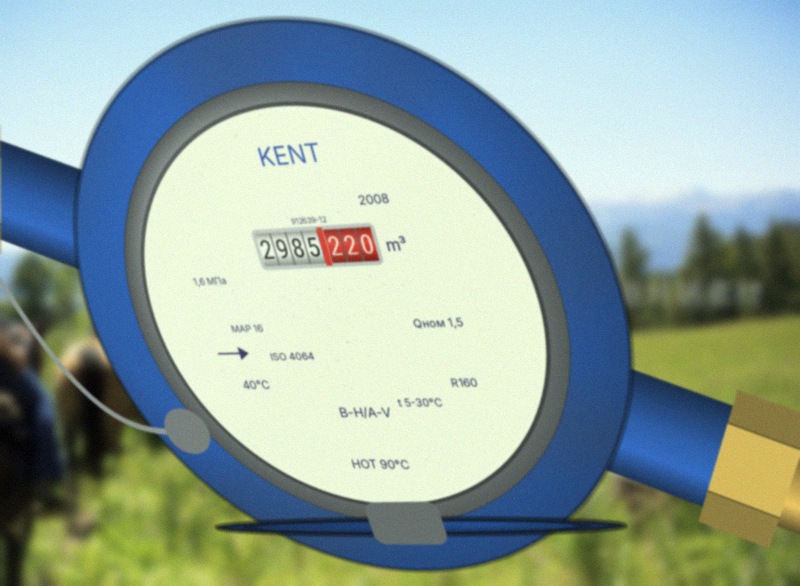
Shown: **2985.220** m³
